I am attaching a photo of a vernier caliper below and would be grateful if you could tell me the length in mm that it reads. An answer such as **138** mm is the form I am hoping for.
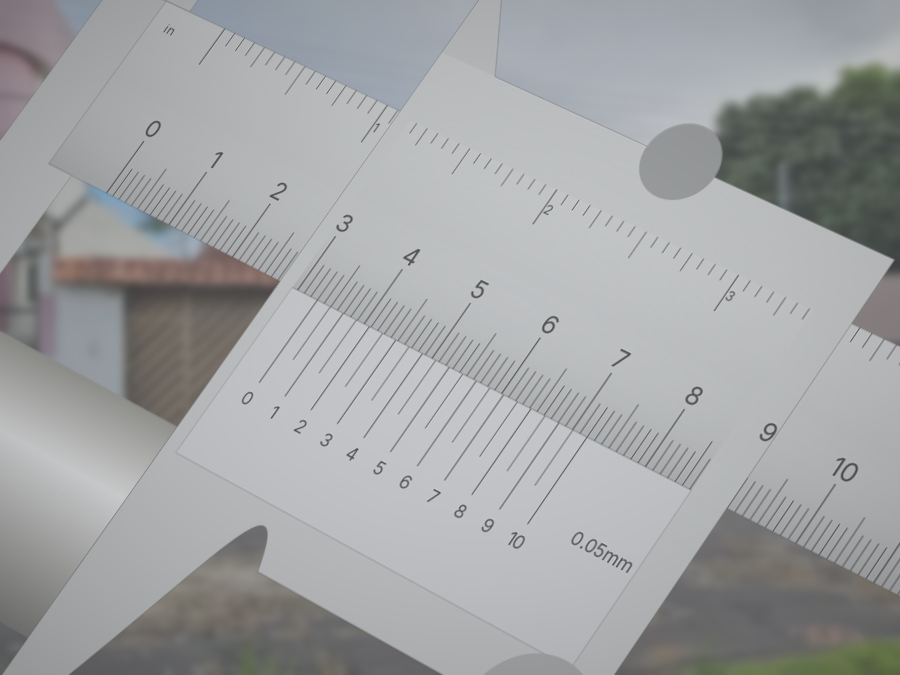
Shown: **33.0** mm
